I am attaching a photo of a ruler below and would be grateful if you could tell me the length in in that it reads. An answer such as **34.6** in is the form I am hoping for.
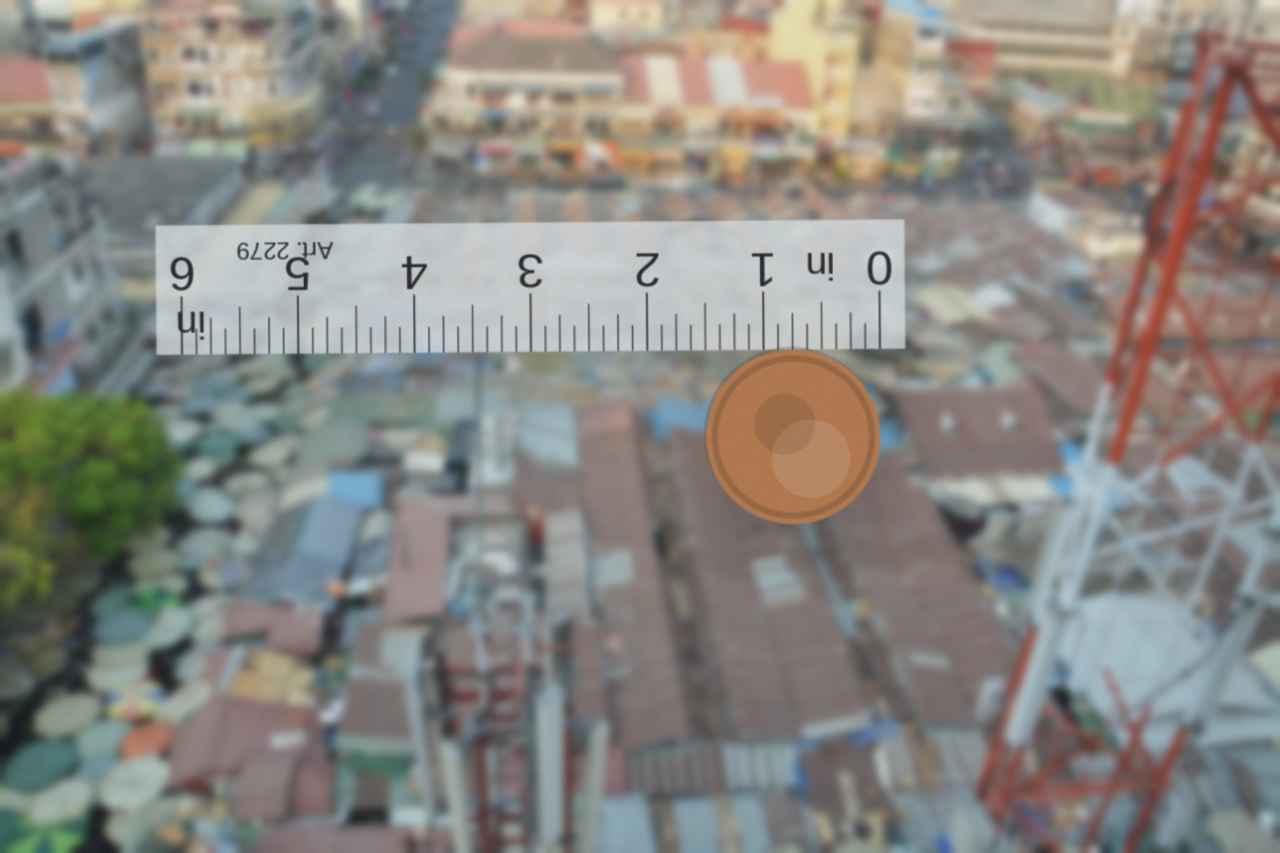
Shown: **1.5** in
